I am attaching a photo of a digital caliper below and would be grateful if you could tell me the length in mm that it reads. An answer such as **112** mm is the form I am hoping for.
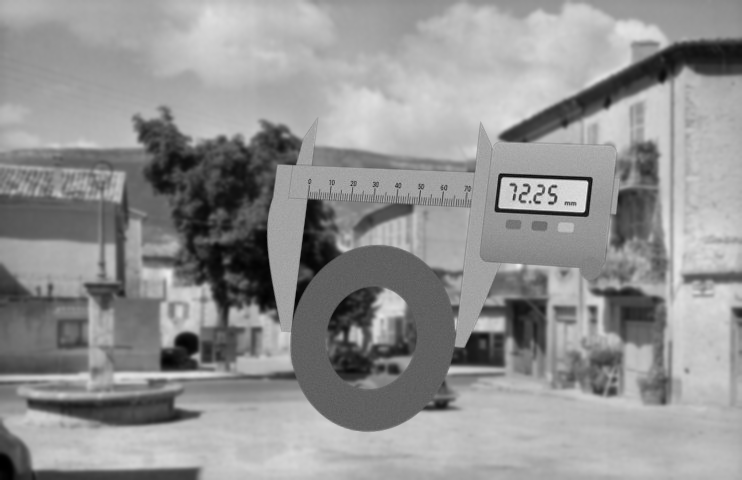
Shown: **72.25** mm
